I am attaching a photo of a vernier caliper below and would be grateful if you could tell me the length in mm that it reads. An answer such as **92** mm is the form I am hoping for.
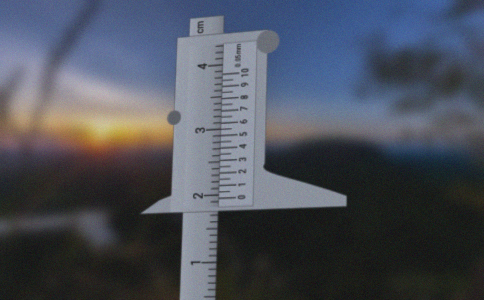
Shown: **19.5** mm
